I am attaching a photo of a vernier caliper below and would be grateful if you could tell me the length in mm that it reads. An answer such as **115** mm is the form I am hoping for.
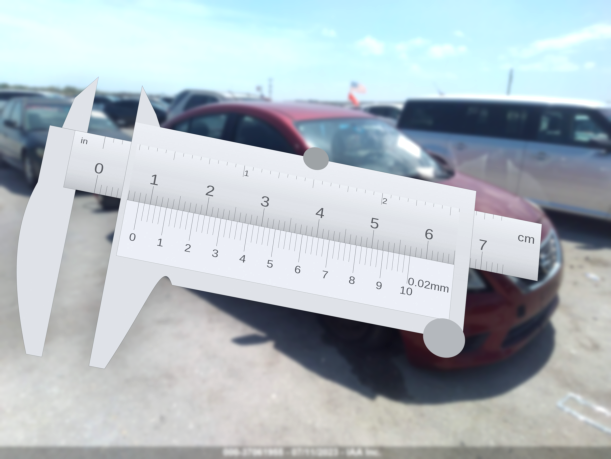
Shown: **8.0** mm
